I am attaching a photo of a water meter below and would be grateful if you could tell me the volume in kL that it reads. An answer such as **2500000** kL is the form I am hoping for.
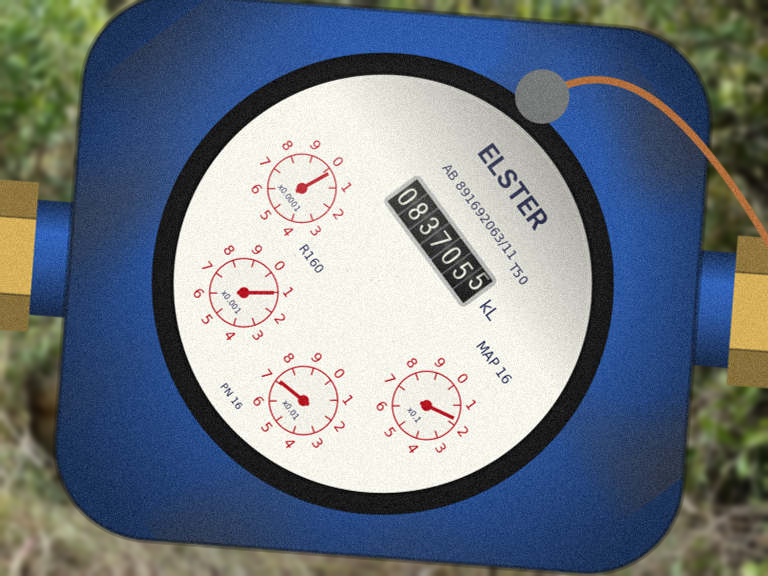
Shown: **837055.1710** kL
